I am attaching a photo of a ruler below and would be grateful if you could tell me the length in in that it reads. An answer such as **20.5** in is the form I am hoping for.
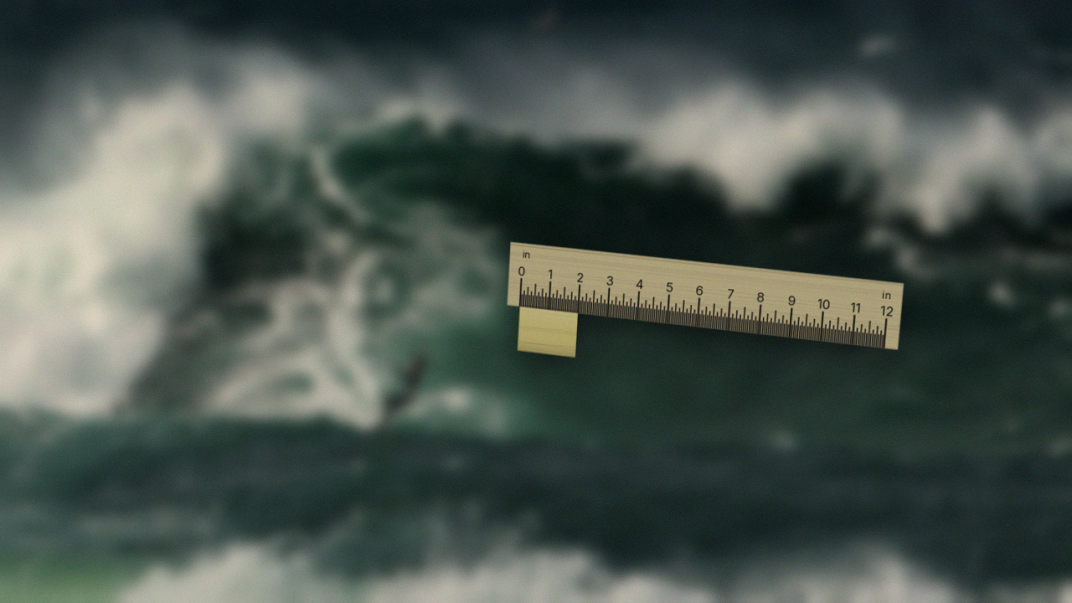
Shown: **2** in
